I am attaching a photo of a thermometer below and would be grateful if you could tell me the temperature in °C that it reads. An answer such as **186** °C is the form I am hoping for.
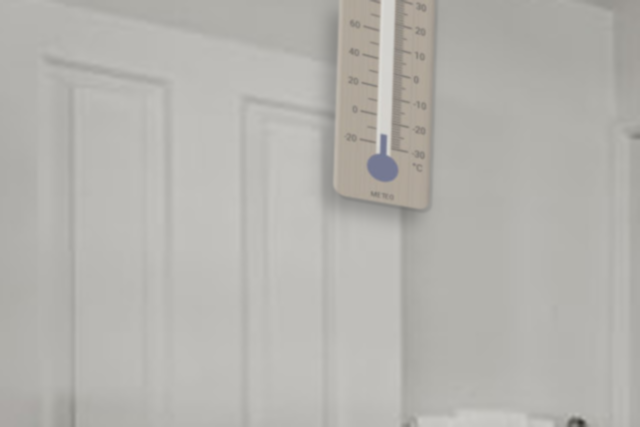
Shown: **-25** °C
